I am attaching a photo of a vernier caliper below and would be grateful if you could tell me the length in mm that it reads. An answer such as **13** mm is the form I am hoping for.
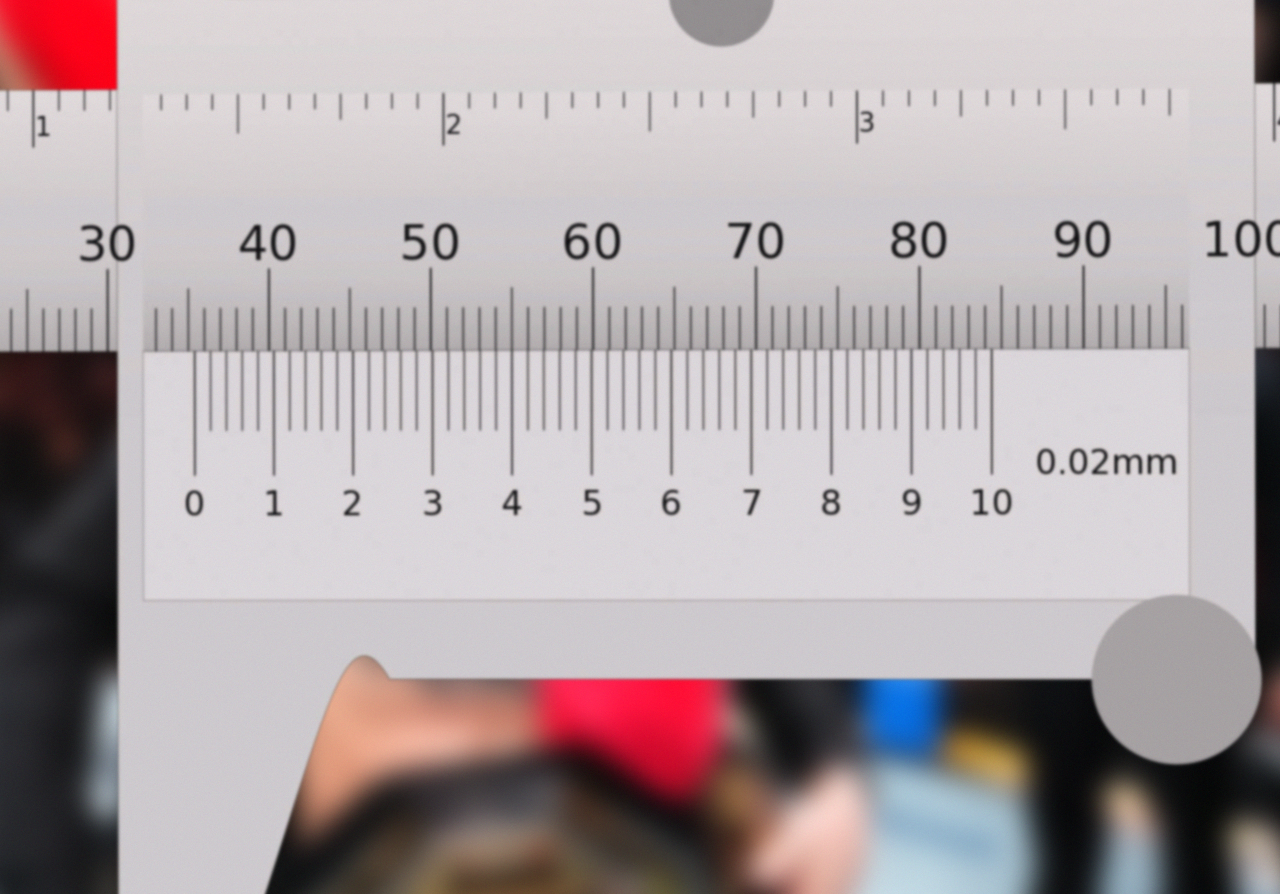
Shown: **35.4** mm
